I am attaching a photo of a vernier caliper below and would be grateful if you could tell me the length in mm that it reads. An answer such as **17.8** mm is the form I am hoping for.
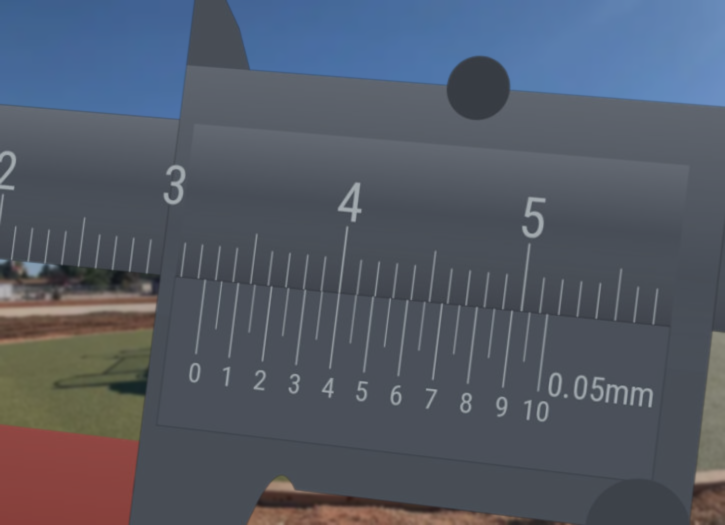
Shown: **32.4** mm
